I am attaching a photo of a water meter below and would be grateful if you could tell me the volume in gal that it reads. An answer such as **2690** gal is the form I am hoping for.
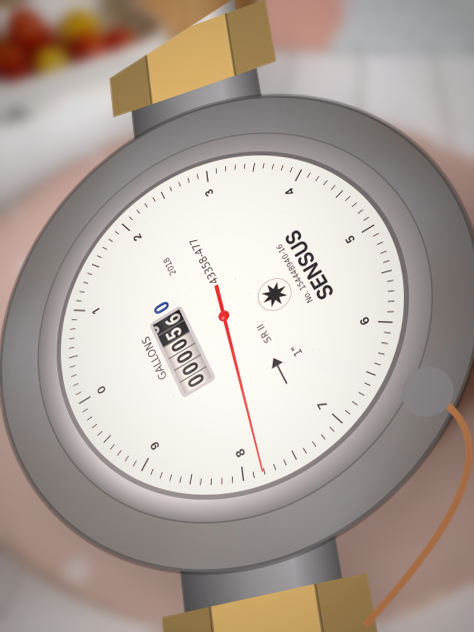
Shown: **557.8** gal
